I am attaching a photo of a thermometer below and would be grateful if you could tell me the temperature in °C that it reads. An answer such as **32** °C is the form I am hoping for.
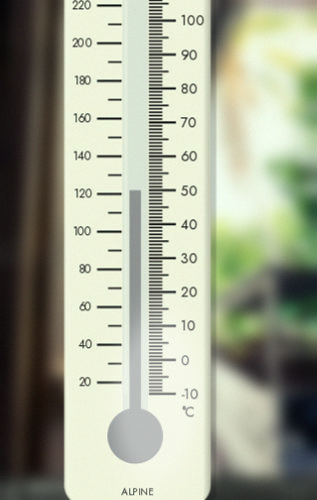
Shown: **50** °C
